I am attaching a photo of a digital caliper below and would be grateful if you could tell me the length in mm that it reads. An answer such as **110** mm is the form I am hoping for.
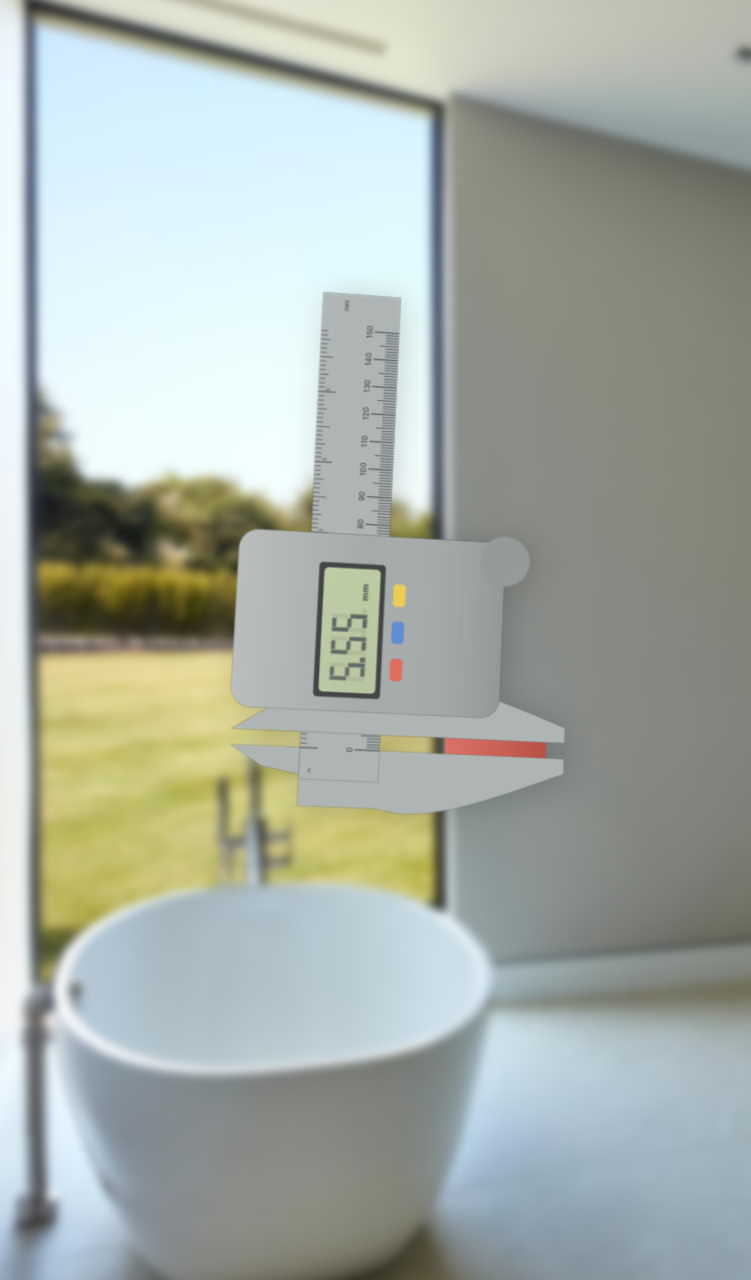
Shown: **5.55** mm
